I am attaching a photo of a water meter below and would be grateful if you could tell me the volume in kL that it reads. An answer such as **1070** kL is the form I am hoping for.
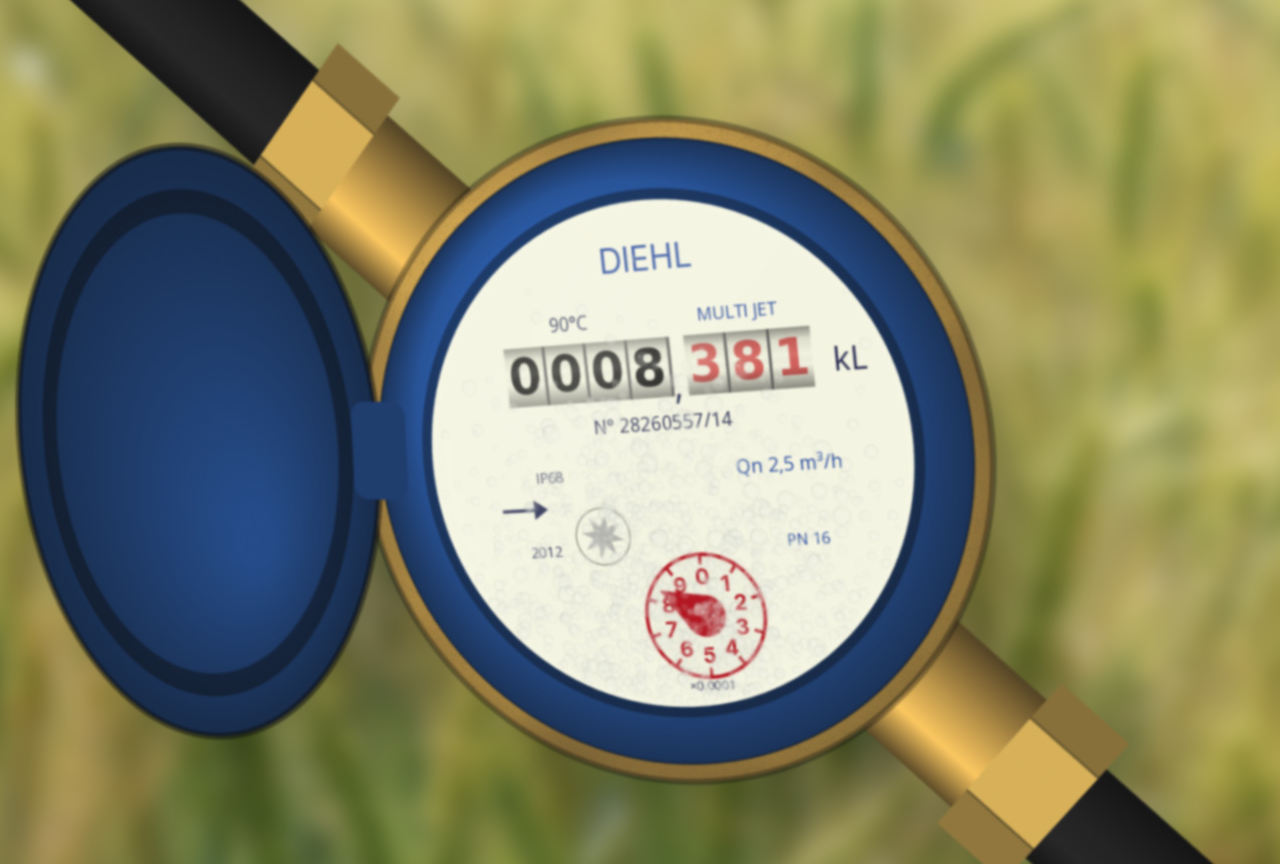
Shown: **8.3818** kL
